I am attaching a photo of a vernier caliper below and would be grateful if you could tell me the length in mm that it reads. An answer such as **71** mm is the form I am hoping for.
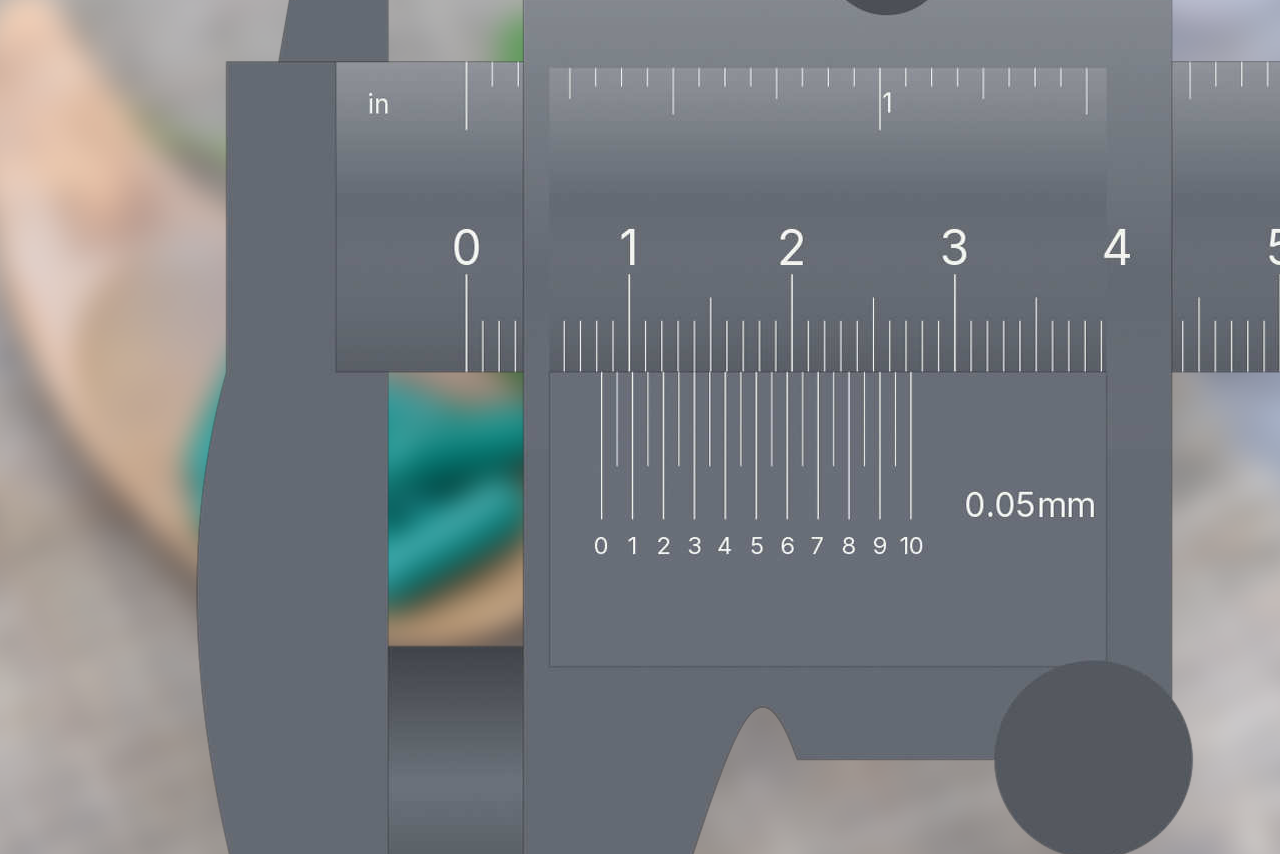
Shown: **8.3** mm
